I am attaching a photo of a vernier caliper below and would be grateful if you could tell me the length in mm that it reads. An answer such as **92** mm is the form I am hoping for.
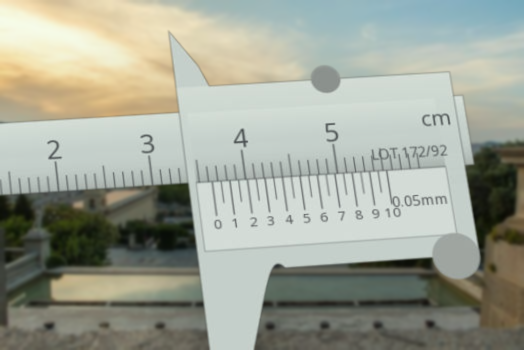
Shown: **36.4** mm
